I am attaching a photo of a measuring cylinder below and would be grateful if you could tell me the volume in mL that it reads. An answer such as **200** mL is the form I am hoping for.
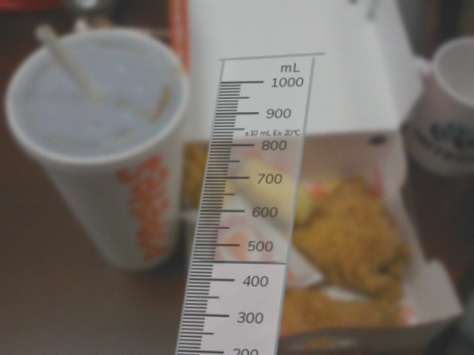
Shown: **450** mL
